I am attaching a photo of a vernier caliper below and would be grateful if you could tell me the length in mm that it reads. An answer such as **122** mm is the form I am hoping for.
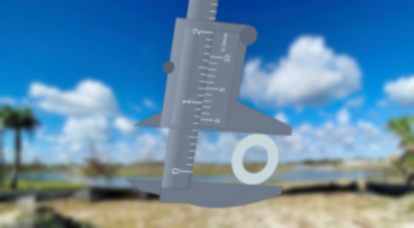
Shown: **7.6** mm
